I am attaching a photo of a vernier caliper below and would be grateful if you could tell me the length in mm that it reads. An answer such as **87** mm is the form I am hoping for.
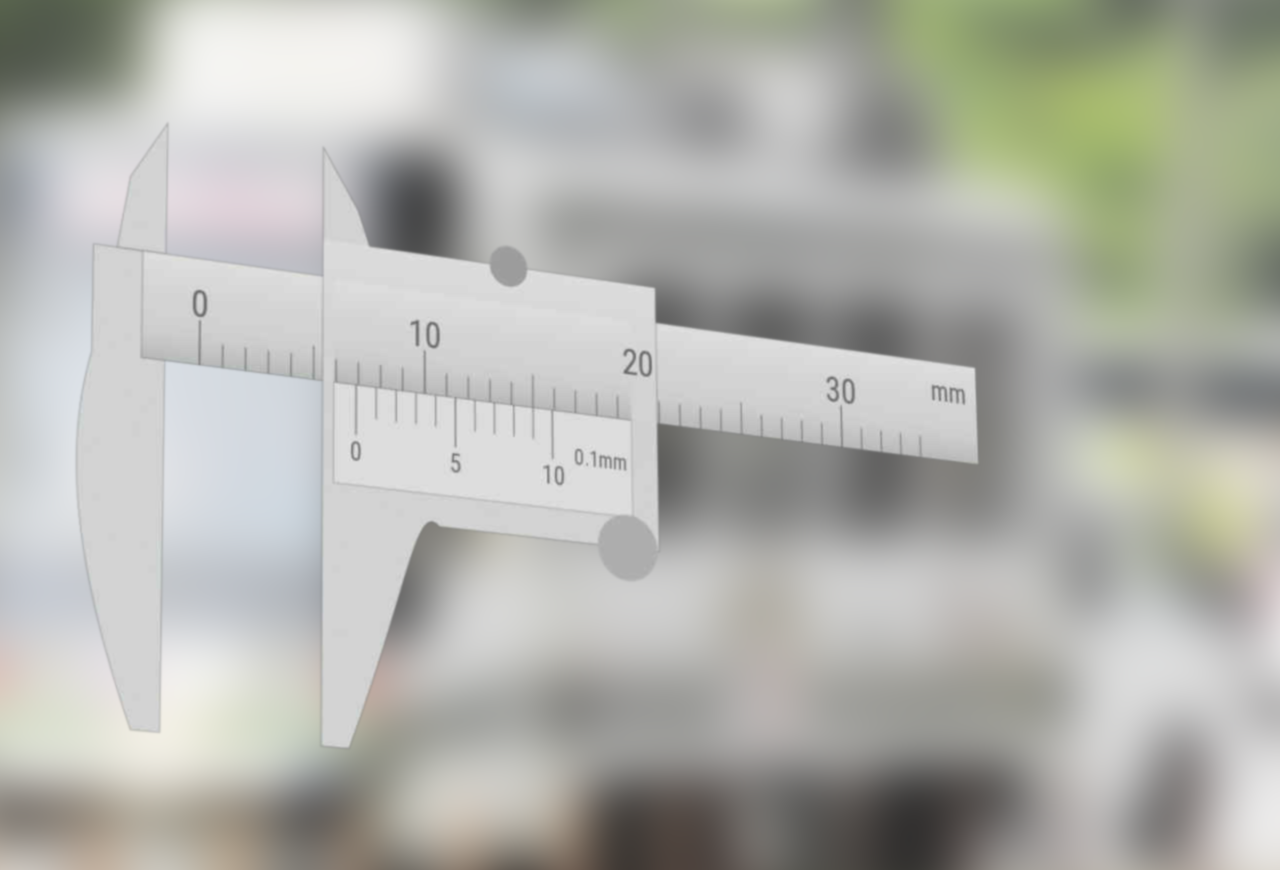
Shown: **6.9** mm
